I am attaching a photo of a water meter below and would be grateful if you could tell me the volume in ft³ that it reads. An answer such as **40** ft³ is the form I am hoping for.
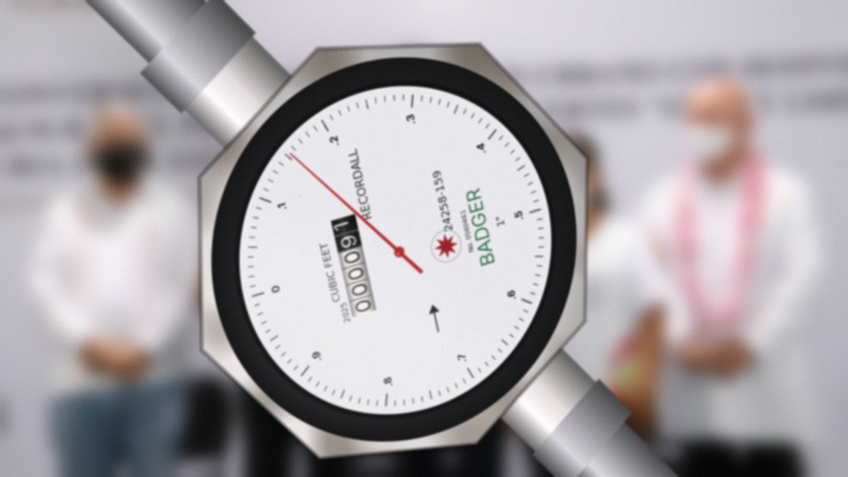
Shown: **91.15** ft³
